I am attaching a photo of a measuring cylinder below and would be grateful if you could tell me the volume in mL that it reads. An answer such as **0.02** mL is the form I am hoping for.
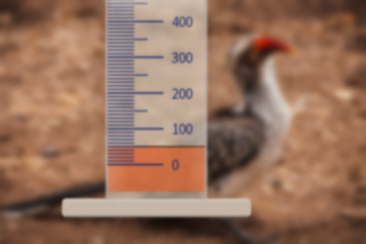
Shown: **50** mL
